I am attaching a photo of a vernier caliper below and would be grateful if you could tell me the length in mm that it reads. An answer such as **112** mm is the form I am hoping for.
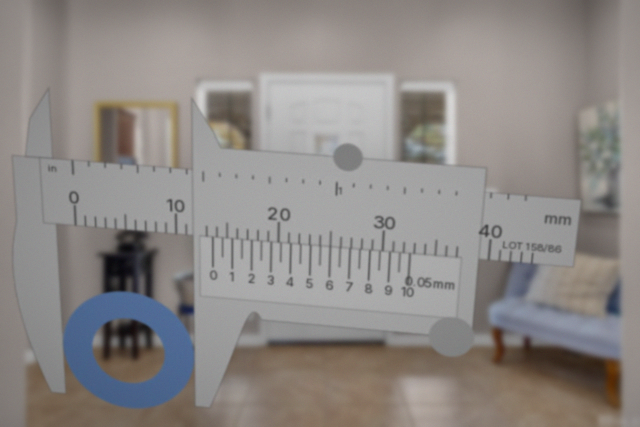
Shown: **13.6** mm
